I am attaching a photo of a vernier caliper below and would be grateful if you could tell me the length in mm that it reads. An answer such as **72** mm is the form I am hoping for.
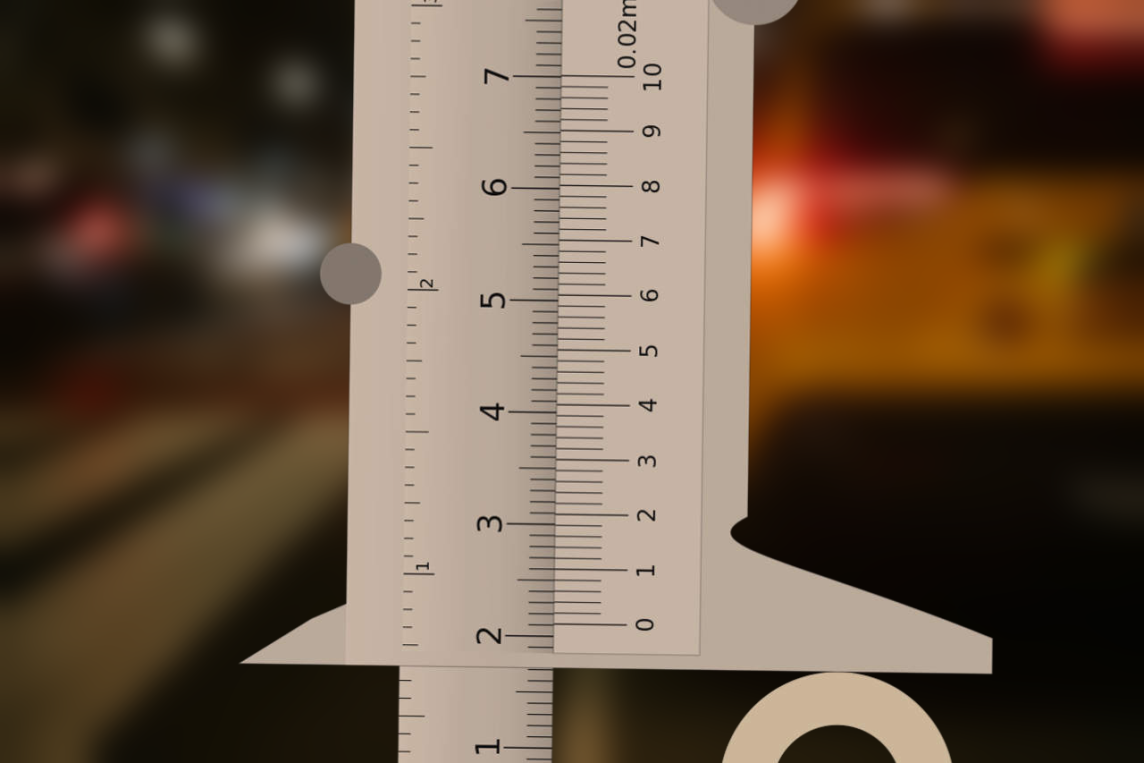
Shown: **21.1** mm
